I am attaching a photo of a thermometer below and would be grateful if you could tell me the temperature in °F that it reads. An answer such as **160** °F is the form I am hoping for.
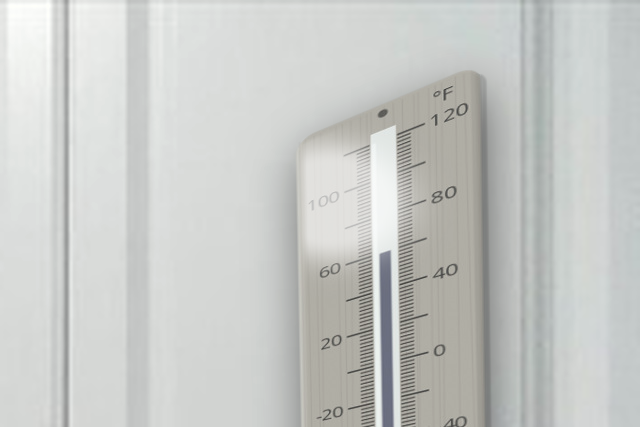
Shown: **60** °F
